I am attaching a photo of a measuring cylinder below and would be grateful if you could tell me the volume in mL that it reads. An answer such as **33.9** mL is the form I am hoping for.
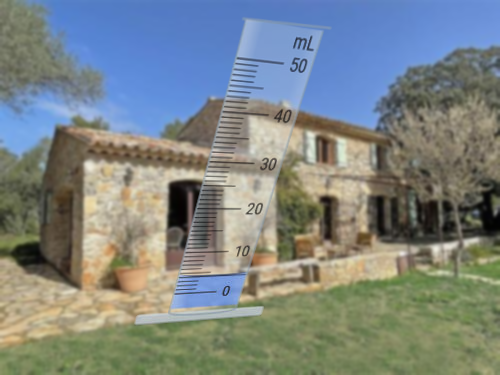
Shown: **4** mL
